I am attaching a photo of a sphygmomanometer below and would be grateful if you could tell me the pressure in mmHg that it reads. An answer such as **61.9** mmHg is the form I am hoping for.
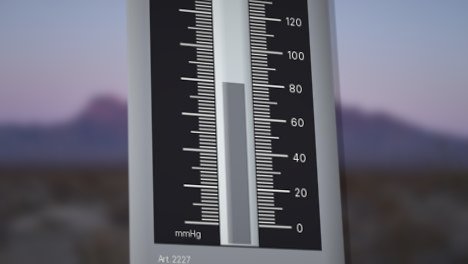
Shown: **80** mmHg
